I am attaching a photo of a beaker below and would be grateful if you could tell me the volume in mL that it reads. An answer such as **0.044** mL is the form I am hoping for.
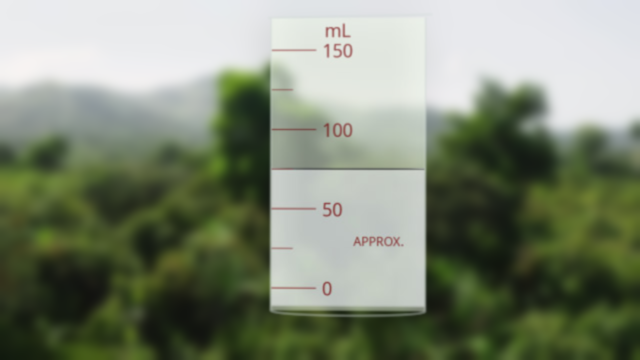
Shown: **75** mL
